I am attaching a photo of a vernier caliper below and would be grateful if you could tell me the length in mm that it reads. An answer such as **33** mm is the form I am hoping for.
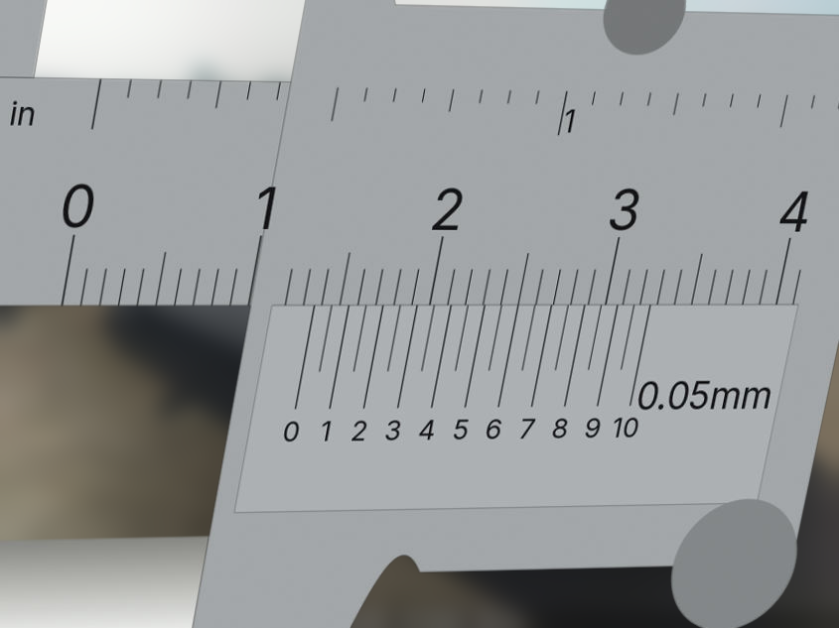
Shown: **13.6** mm
